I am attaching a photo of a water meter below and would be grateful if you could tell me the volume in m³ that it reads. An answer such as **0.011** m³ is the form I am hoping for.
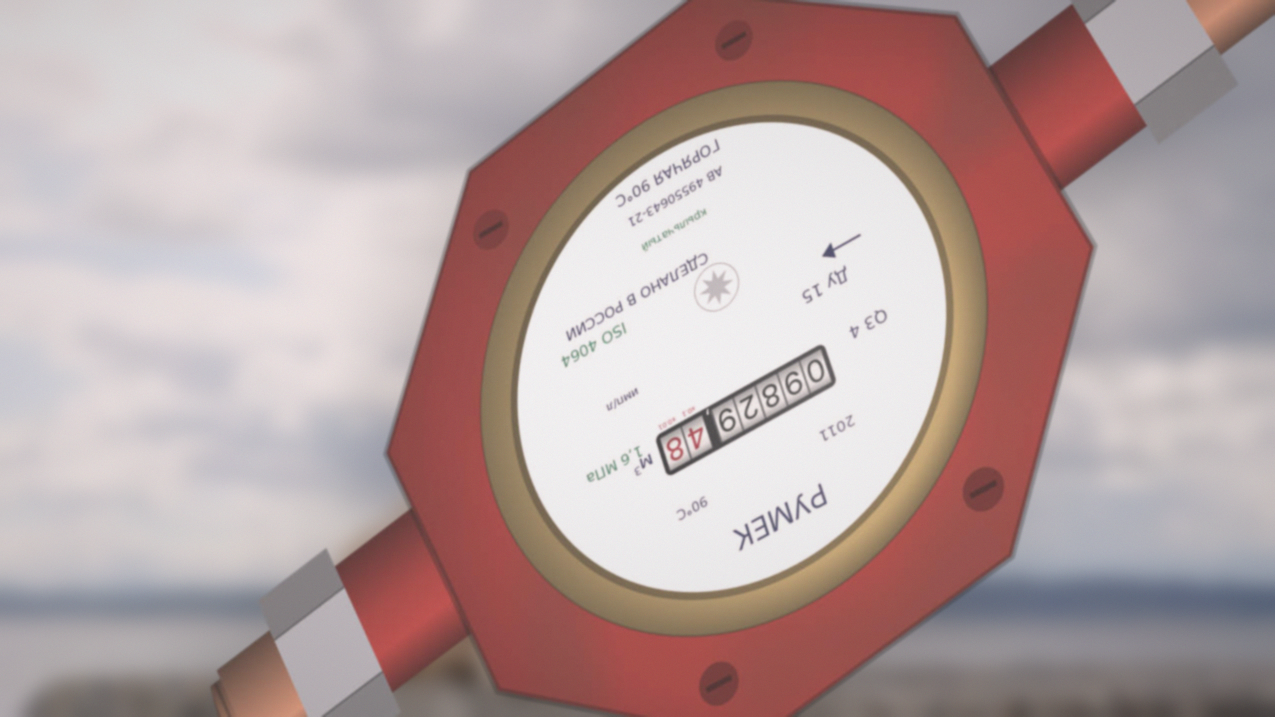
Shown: **9829.48** m³
